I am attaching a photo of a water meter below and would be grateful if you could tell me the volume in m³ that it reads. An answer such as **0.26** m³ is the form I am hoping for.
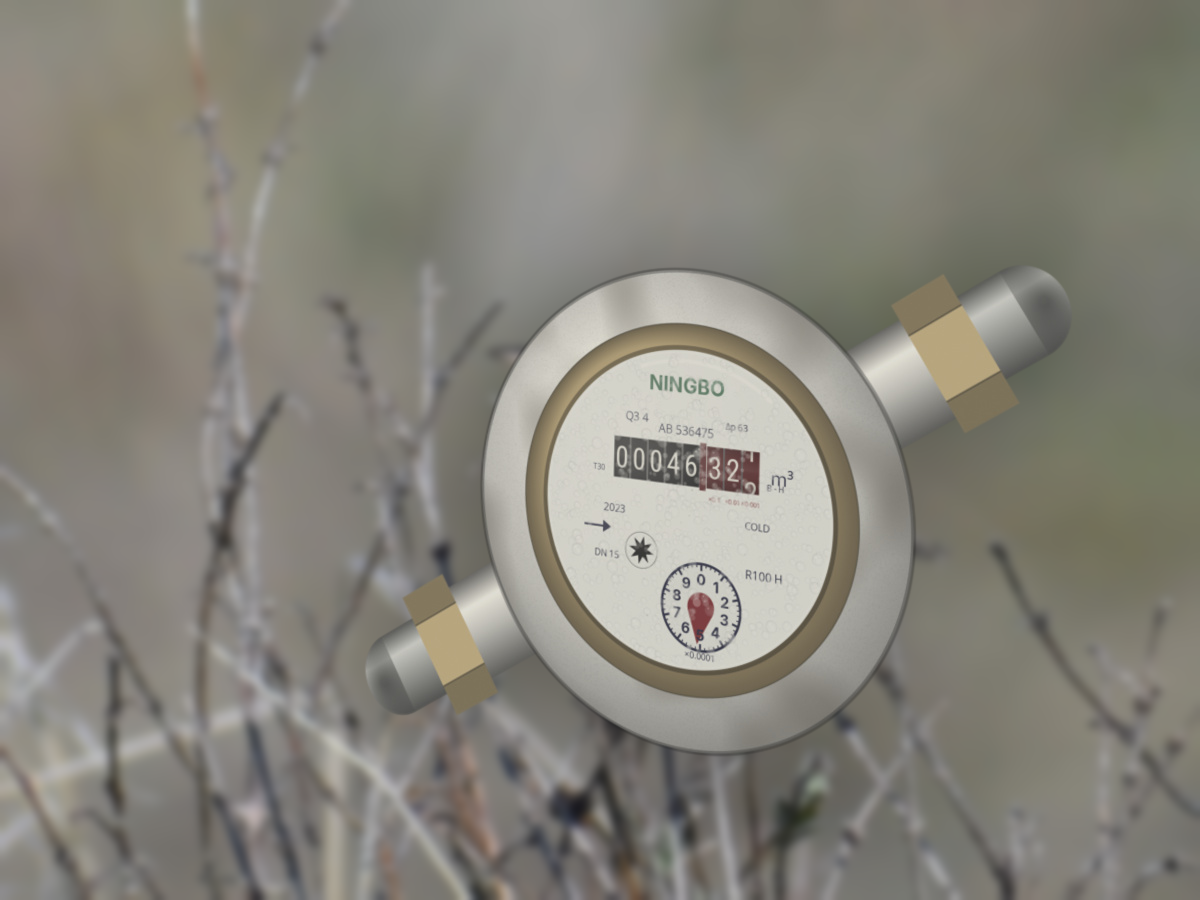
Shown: **46.3215** m³
